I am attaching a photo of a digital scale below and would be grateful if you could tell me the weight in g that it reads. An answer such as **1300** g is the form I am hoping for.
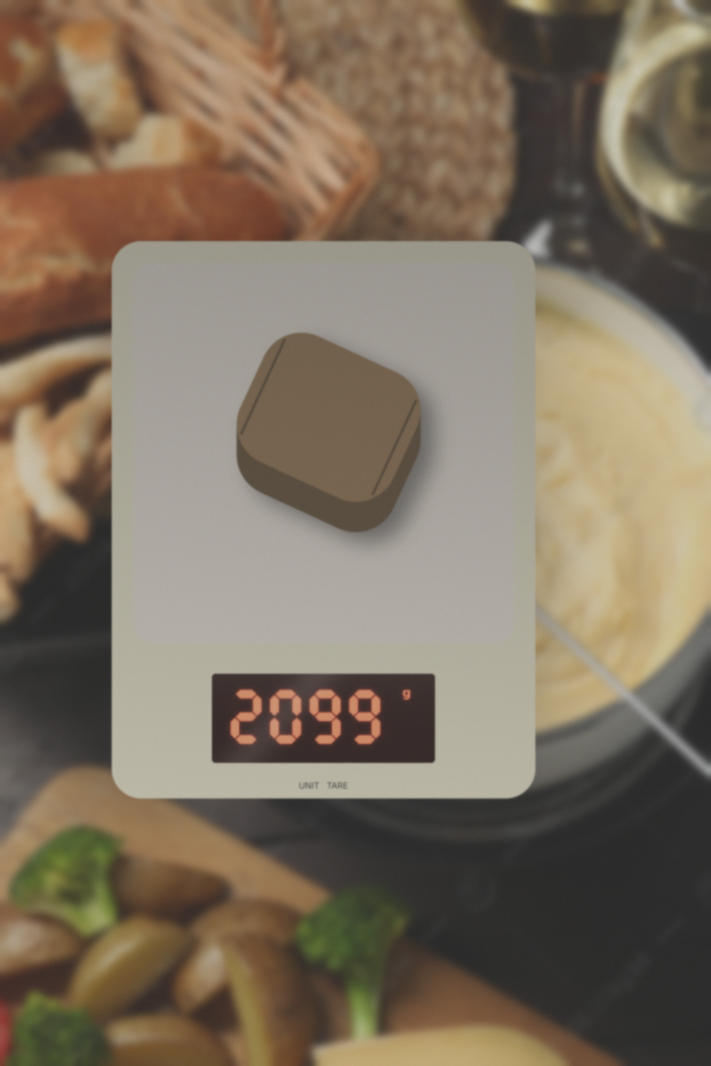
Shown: **2099** g
